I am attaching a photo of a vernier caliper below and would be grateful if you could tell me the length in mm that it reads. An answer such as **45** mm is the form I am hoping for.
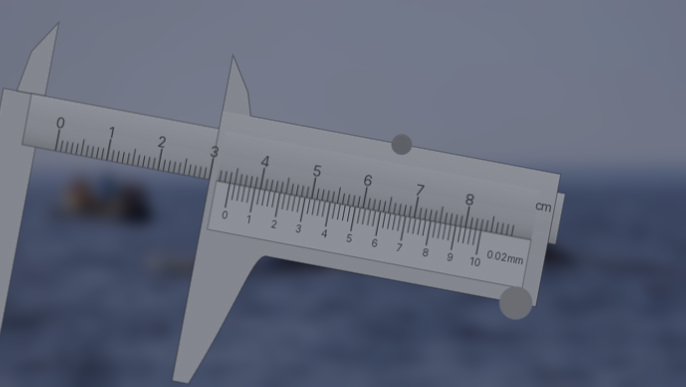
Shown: **34.0** mm
